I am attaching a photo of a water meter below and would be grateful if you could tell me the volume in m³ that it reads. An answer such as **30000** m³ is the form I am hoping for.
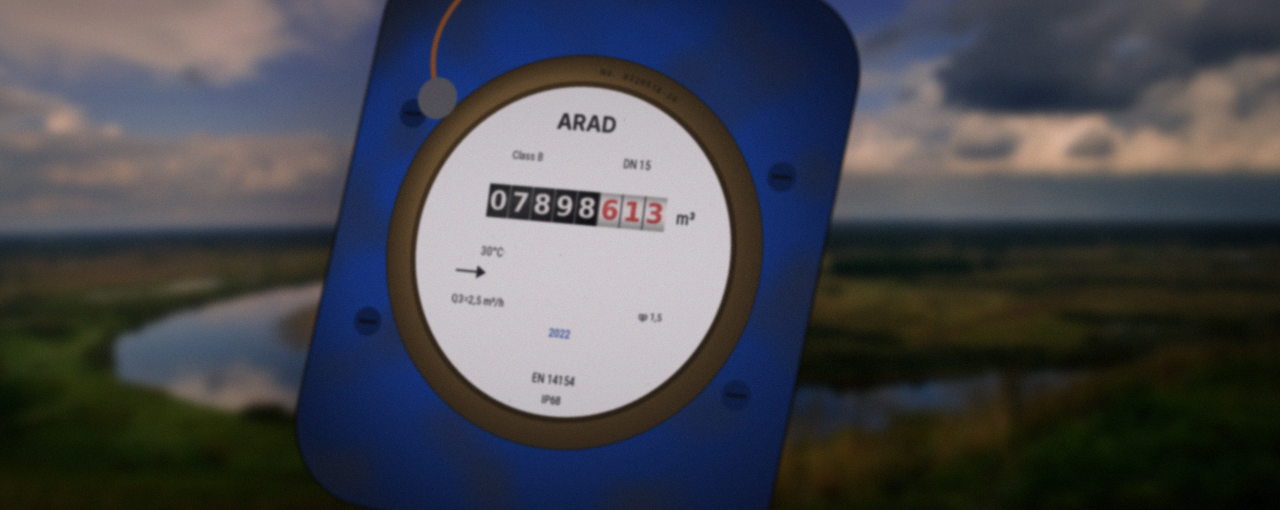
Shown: **7898.613** m³
